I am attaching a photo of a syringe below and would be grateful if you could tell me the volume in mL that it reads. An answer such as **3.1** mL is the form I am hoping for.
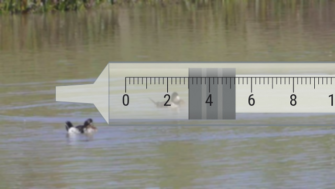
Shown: **3** mL
